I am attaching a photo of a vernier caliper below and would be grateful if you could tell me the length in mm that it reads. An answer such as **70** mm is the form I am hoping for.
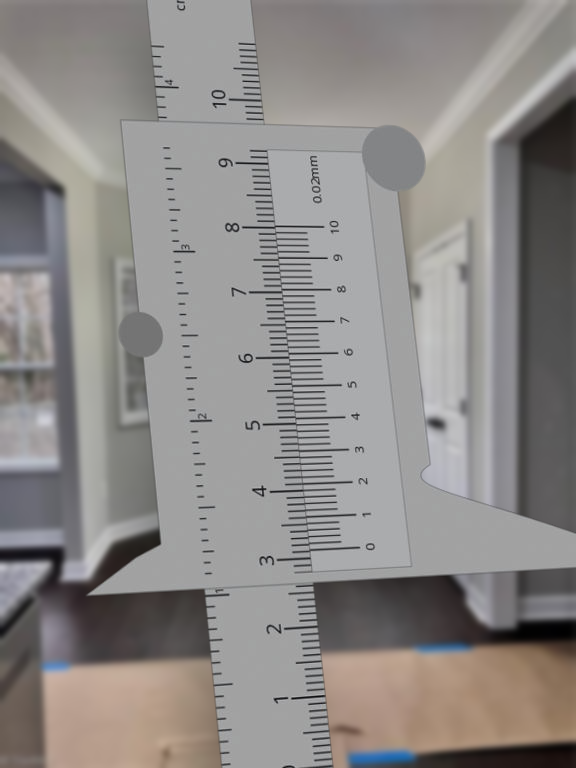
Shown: **31.2** mm
